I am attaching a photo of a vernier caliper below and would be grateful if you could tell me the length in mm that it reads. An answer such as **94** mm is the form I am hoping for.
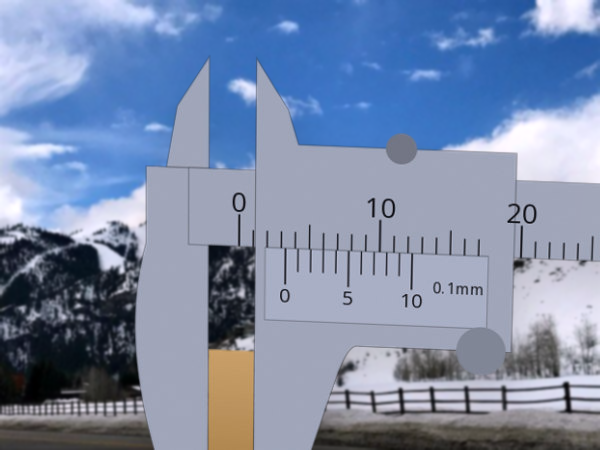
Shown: **3.3** mm
